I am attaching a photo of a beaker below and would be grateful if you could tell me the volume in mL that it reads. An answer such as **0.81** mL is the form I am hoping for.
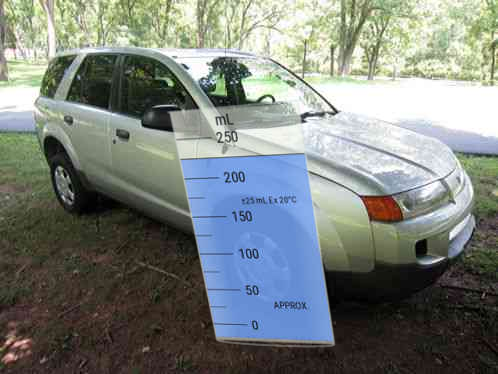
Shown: **225** mL
